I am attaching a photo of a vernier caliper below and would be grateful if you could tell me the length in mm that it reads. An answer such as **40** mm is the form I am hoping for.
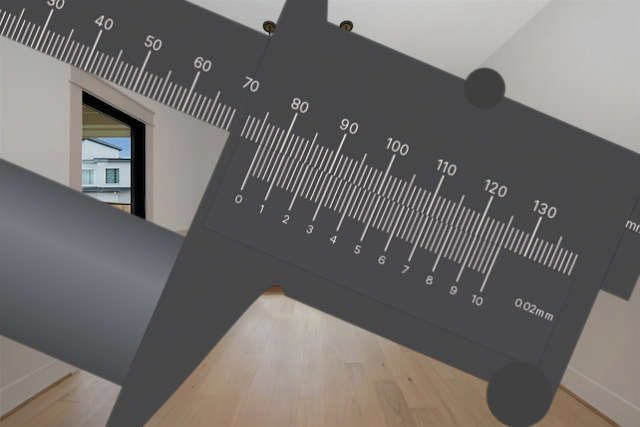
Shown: **76.0** mm
